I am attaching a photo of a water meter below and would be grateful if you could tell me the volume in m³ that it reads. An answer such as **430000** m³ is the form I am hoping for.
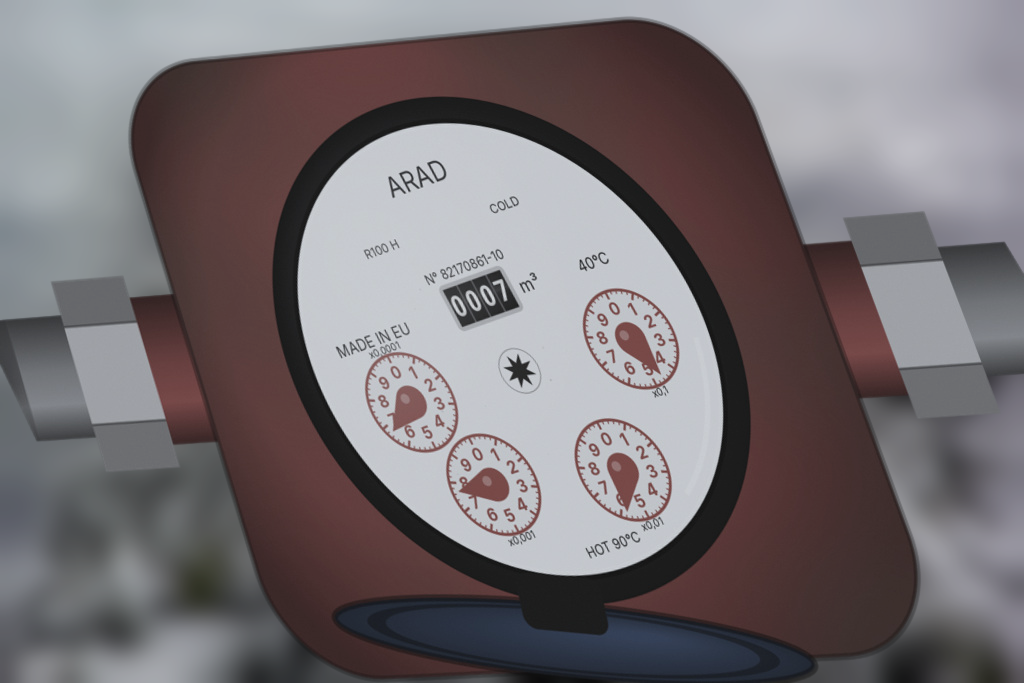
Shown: **7.4576** m³
